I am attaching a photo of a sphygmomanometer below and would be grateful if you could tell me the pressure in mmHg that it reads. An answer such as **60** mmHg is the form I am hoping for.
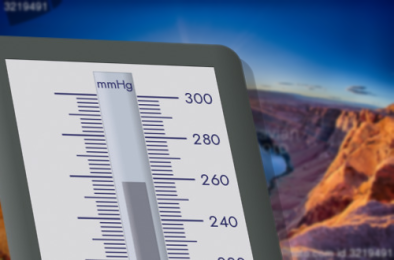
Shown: **258** mmHg
